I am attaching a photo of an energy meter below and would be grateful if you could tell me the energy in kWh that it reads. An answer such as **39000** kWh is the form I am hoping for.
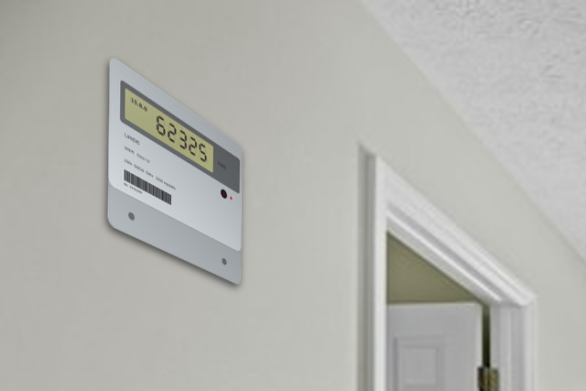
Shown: **62325** kWh
